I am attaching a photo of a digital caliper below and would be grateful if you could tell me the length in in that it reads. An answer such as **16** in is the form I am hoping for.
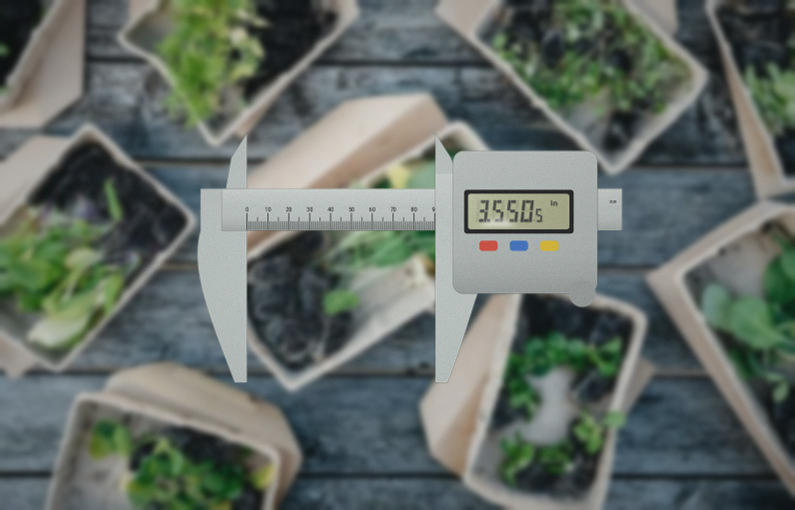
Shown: **3.5505** in
